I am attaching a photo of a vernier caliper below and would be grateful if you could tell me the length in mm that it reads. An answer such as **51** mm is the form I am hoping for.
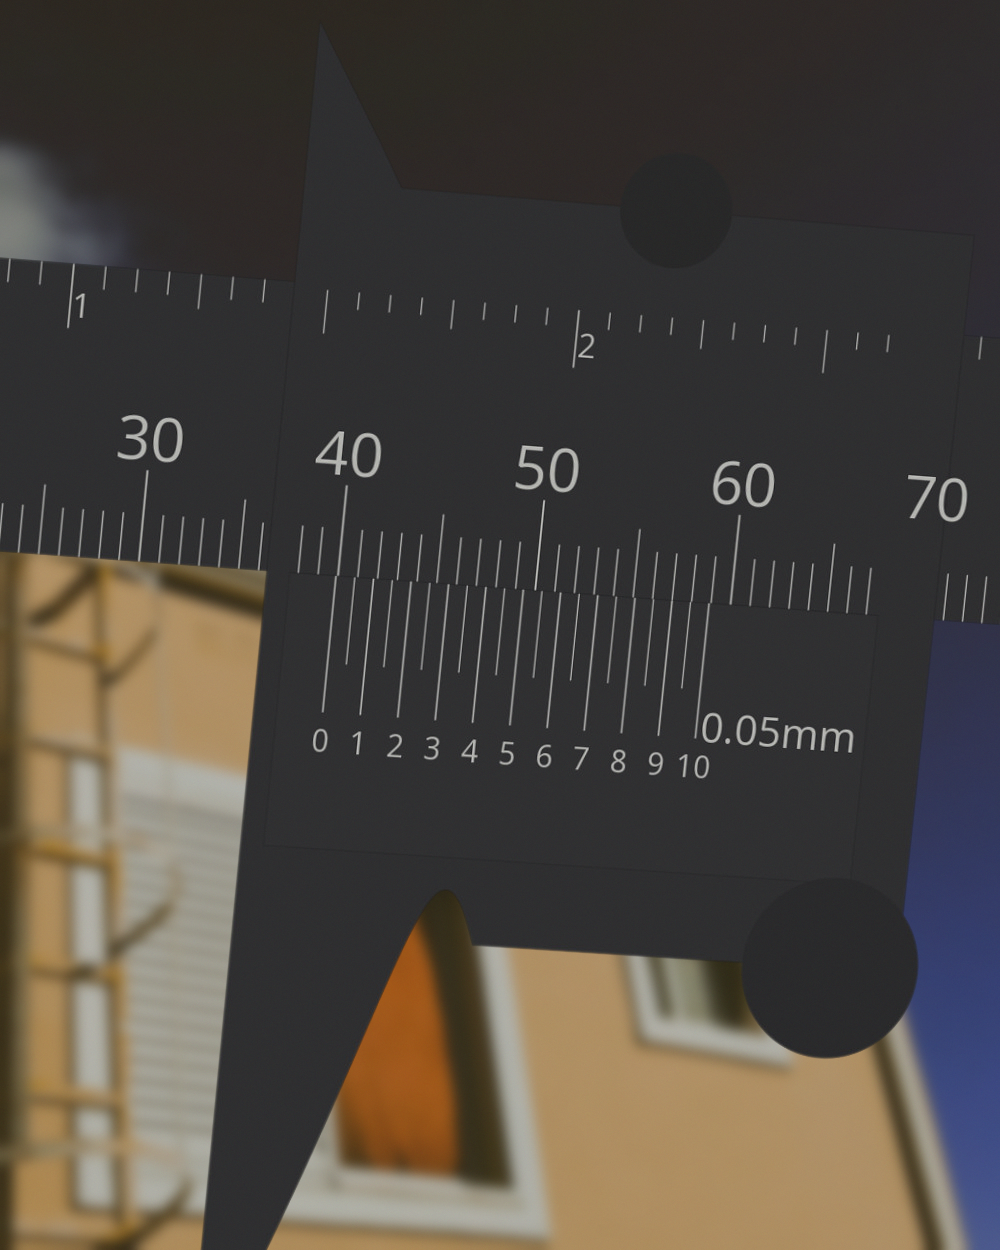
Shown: **39.9** mm
